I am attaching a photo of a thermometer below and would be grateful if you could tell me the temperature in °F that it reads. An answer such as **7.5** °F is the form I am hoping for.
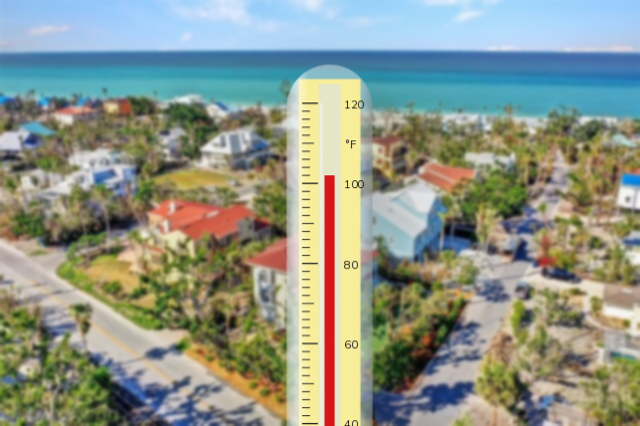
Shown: **102** °F
